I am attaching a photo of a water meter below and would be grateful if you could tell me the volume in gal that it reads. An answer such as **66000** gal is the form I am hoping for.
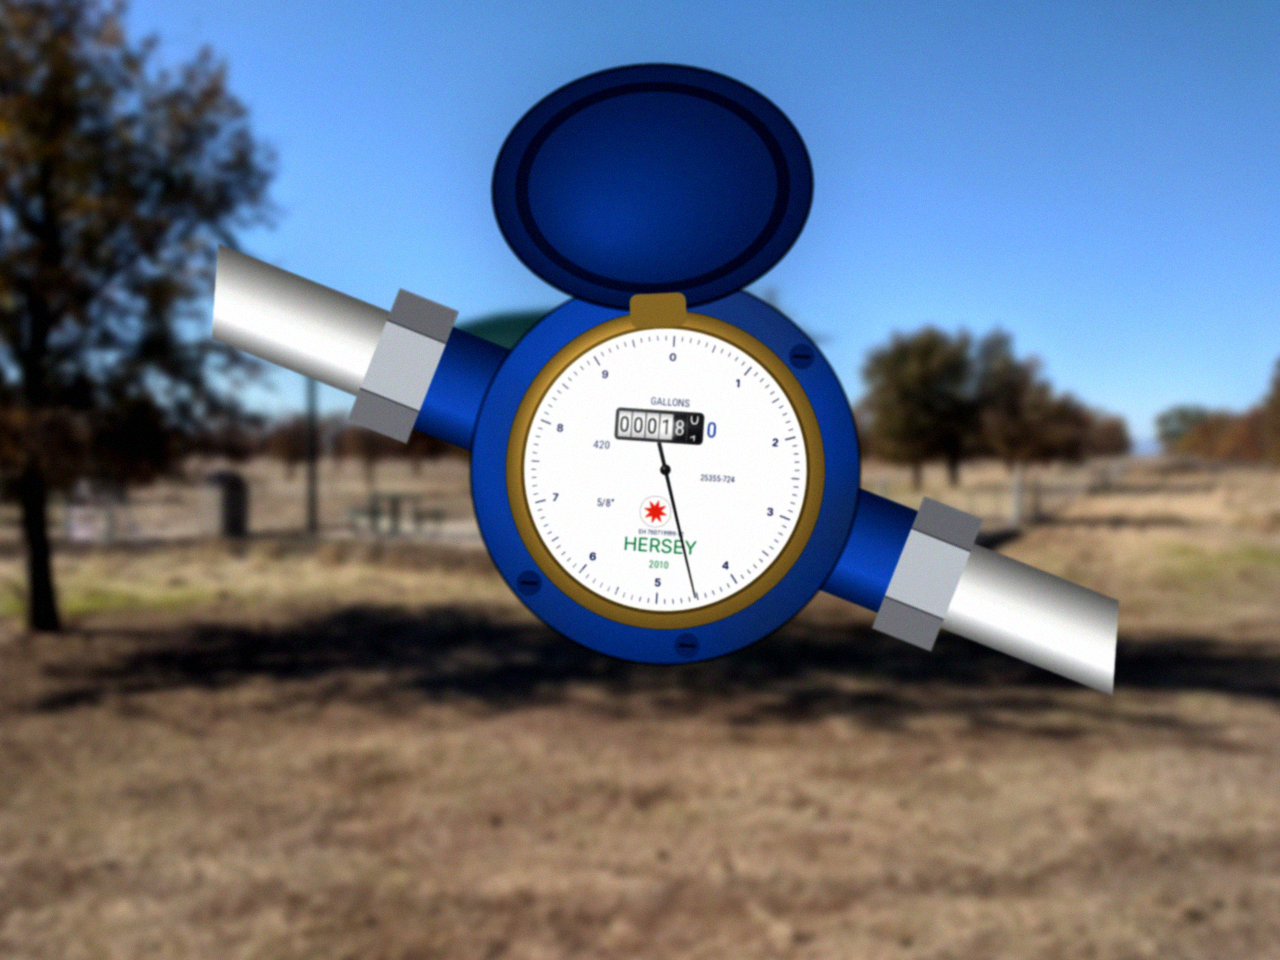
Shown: **1804.5** gal
